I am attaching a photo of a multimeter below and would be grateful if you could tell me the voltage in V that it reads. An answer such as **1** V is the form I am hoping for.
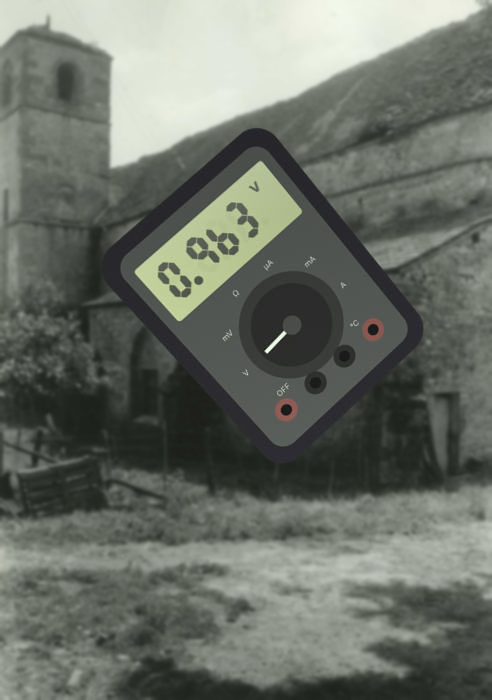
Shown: **0.963** V
